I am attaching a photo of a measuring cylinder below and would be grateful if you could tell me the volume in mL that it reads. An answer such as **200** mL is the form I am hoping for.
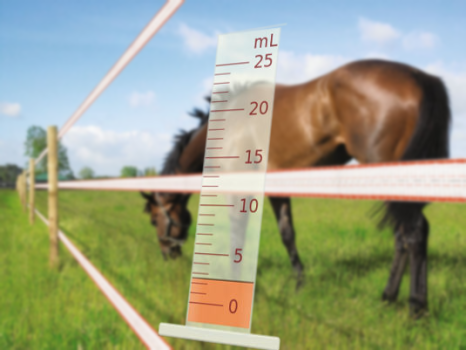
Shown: **2.5** mL
